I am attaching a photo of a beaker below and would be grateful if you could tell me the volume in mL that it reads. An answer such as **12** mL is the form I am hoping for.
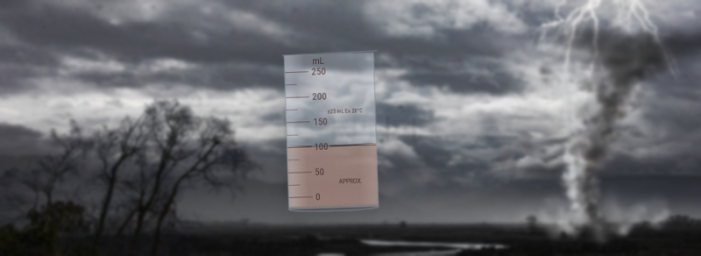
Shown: **100** mL
